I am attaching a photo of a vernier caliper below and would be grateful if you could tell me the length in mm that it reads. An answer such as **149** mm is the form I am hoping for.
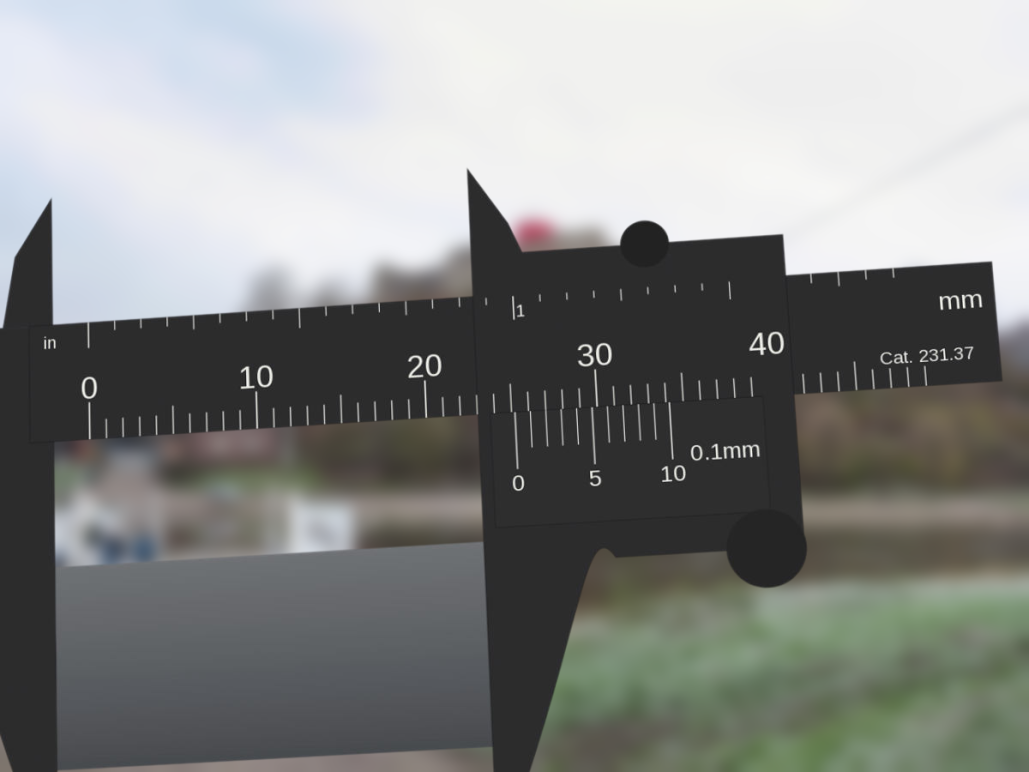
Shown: **25.2** mm
